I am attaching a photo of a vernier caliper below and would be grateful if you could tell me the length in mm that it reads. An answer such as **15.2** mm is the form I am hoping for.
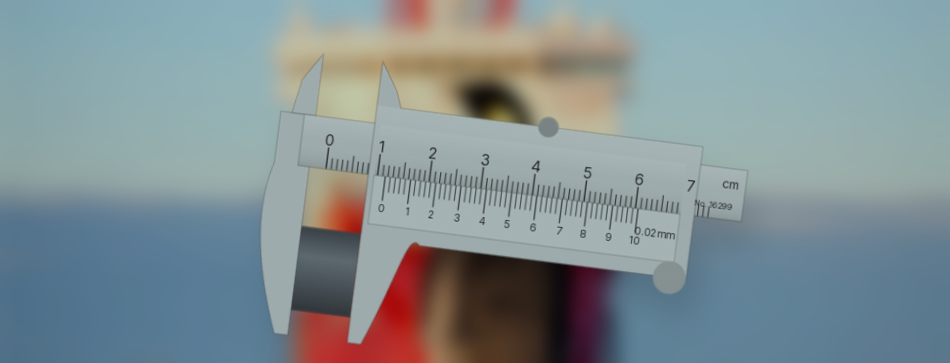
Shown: **11.5** mm
